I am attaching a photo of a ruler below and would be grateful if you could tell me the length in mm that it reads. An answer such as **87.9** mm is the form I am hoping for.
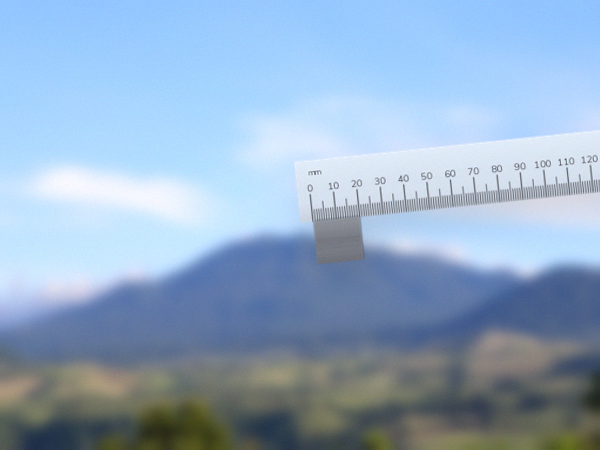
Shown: **20** mm
